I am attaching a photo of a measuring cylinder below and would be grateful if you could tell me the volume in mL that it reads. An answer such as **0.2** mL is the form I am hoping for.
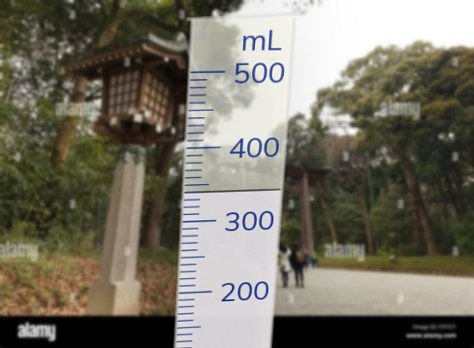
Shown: **340** mL
